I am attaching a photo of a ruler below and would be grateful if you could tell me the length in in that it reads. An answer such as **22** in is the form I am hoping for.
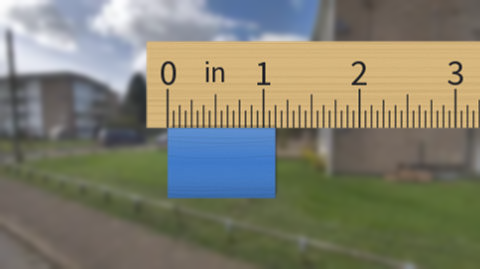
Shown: **1.125** in
